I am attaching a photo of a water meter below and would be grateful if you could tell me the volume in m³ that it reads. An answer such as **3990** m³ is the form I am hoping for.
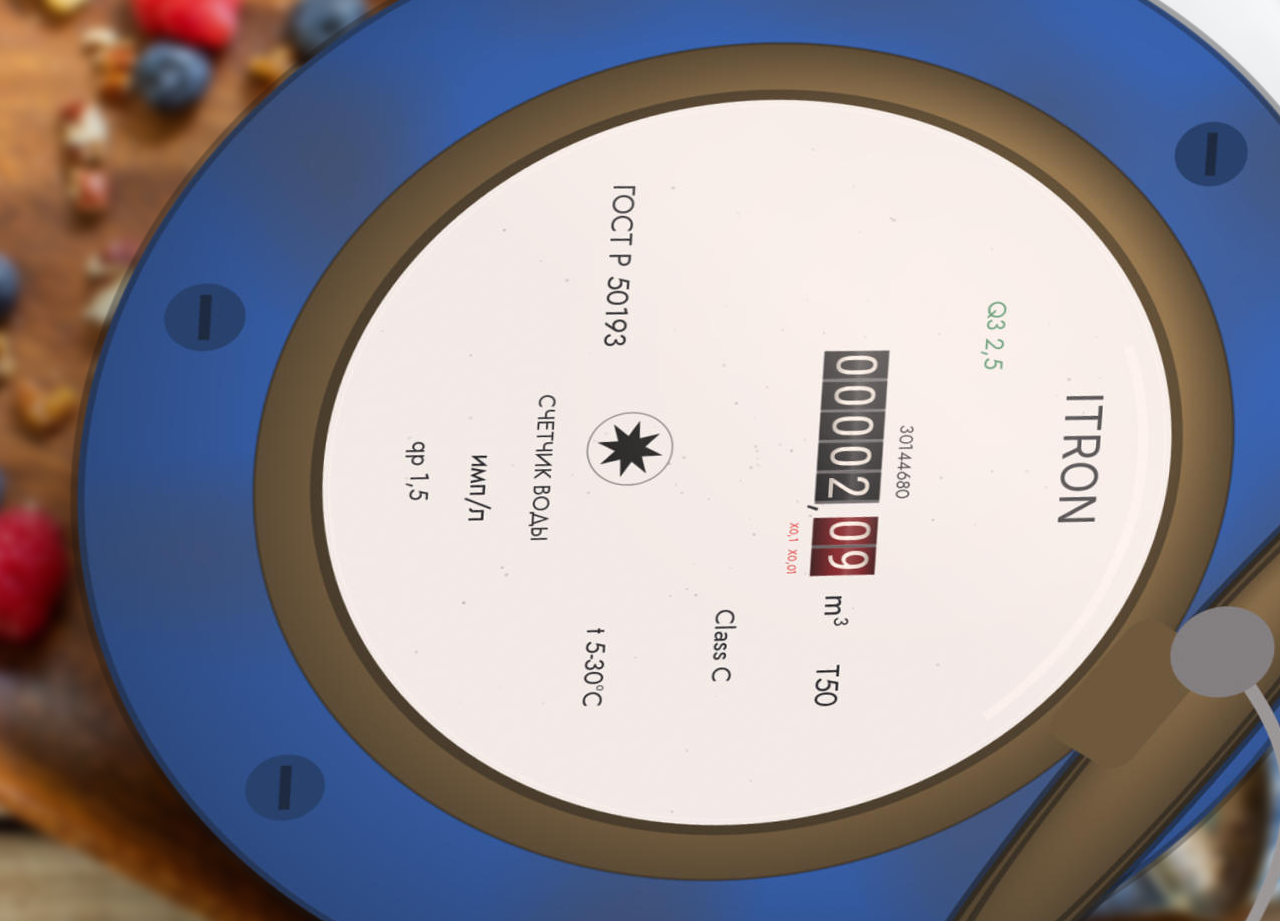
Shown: **2.09** m³
